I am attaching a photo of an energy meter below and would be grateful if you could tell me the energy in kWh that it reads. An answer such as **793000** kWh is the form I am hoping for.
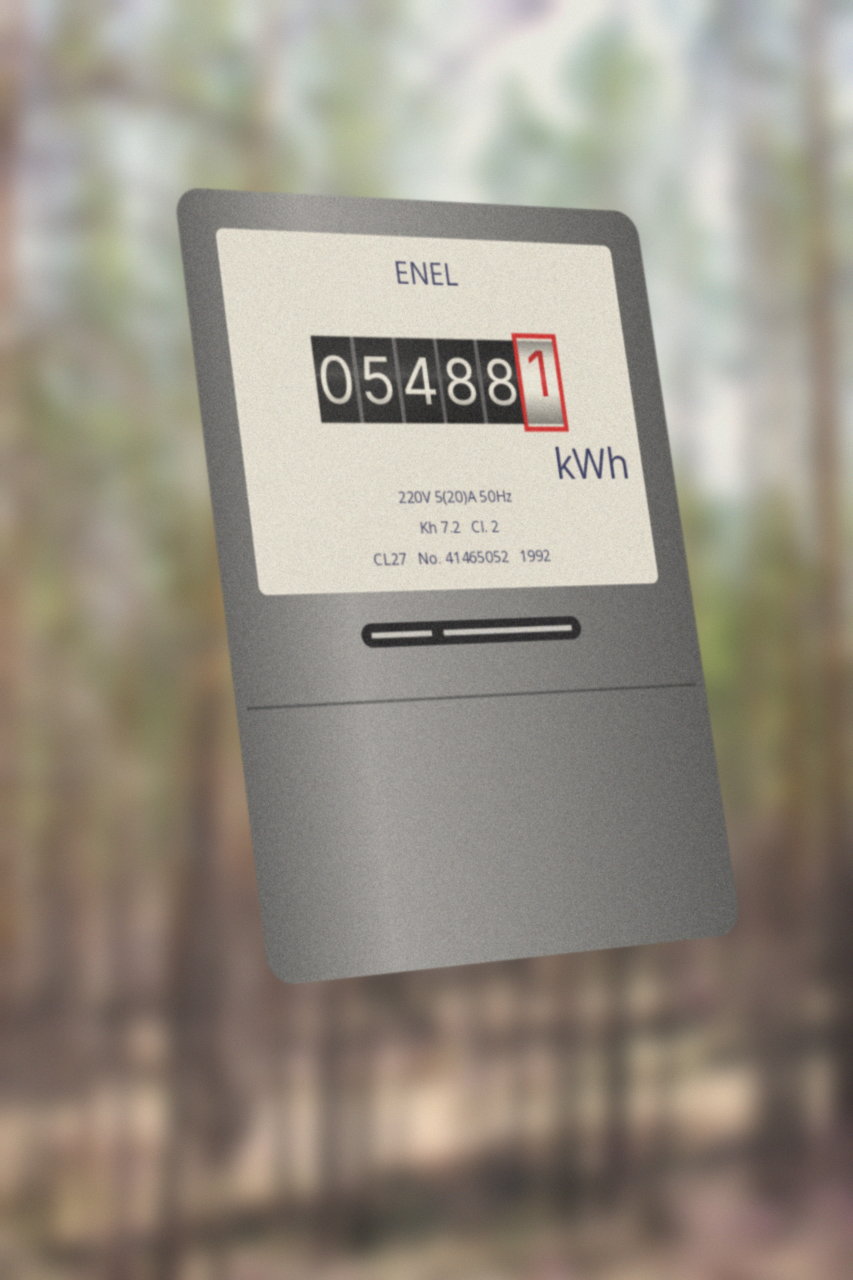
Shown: **5488.1** kWh
